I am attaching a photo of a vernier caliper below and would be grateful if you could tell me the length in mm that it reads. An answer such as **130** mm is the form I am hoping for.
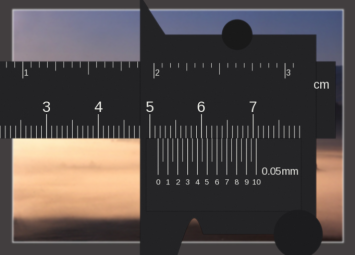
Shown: **51.6** mm
